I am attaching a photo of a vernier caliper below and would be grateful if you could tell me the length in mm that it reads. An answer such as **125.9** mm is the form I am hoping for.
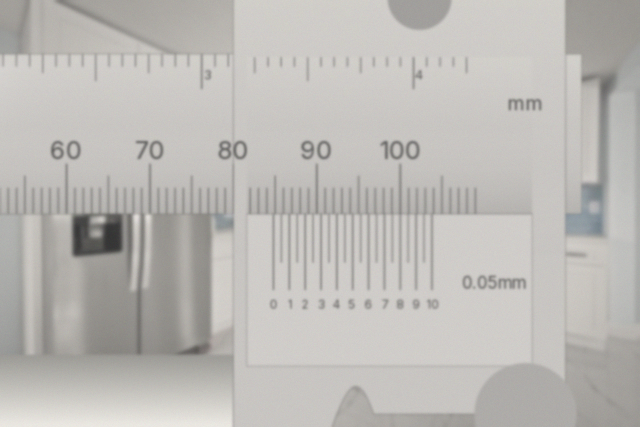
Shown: **84.8** mm
